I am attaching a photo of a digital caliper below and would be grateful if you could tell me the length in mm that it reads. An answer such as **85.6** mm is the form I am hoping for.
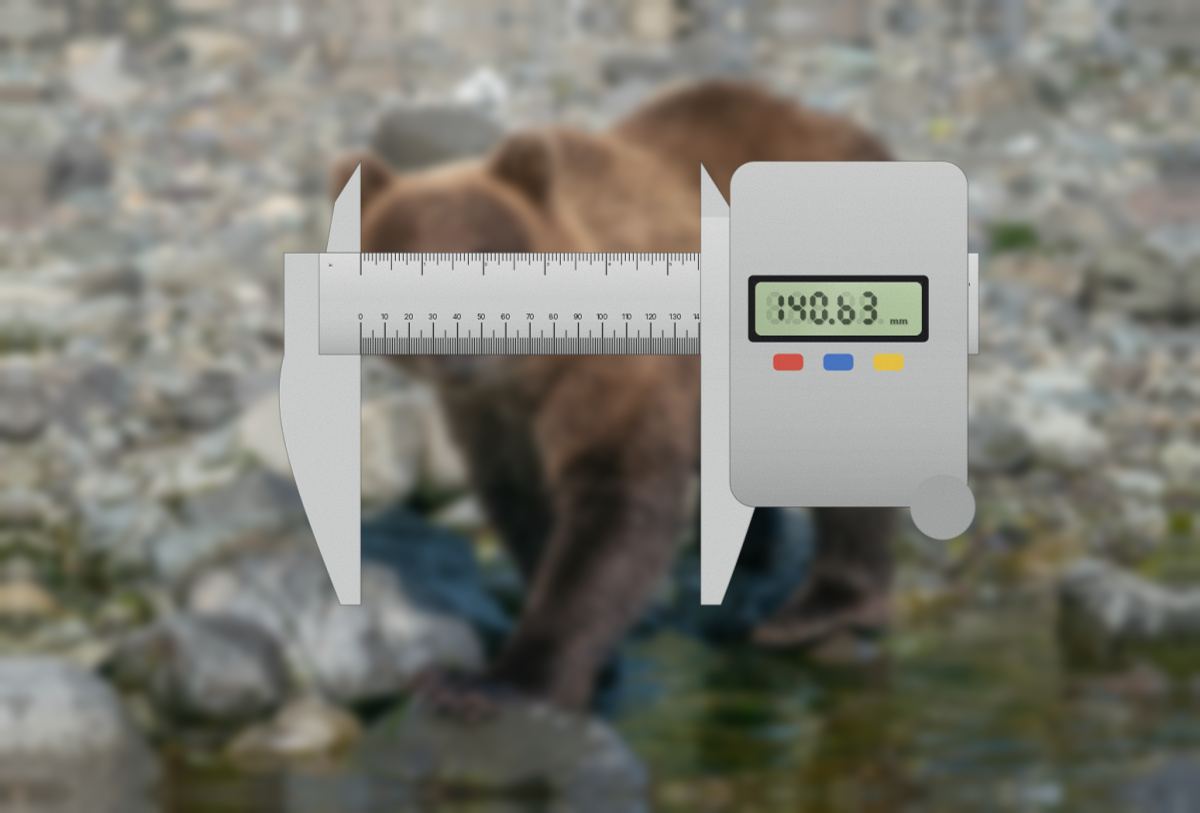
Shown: **140.63** mm
